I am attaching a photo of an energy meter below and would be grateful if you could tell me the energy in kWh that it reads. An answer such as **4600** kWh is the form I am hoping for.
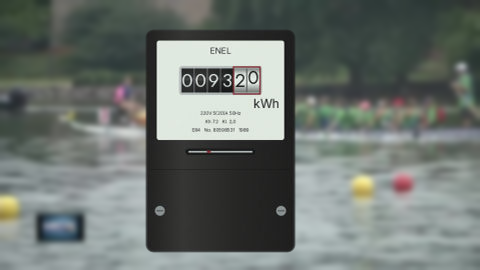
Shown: **93.20** kWh
